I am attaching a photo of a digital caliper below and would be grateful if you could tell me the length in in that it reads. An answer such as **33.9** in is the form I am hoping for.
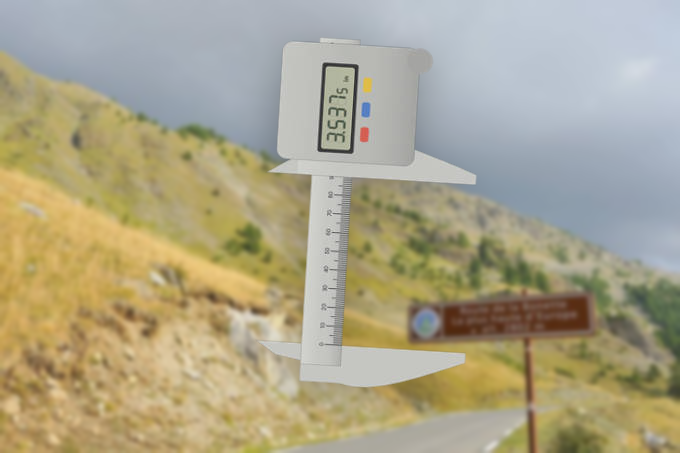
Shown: **3.5375** in
